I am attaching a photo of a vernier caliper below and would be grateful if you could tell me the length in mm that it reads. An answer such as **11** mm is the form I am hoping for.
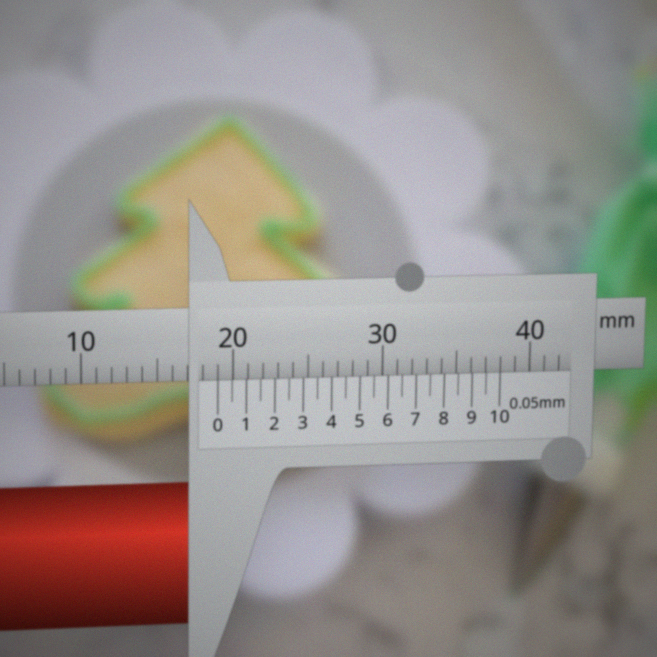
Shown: **19.0** mm
